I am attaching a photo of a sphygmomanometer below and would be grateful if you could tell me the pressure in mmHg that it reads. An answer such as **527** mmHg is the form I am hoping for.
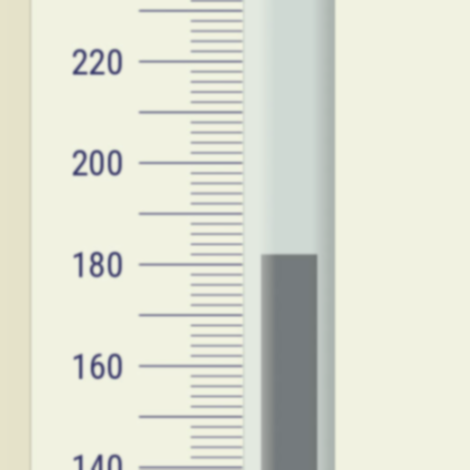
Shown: **182** mmHg
